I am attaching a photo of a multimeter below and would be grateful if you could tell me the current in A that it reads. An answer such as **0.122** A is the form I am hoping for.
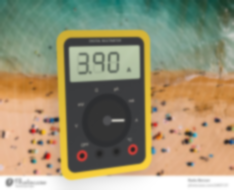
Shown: **3.90** A
